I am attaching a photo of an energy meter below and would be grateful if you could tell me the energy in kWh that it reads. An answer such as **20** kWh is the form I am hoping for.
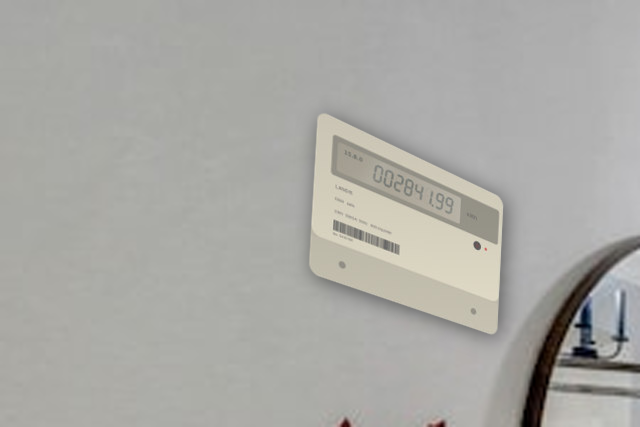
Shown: **2841.99** kWh
